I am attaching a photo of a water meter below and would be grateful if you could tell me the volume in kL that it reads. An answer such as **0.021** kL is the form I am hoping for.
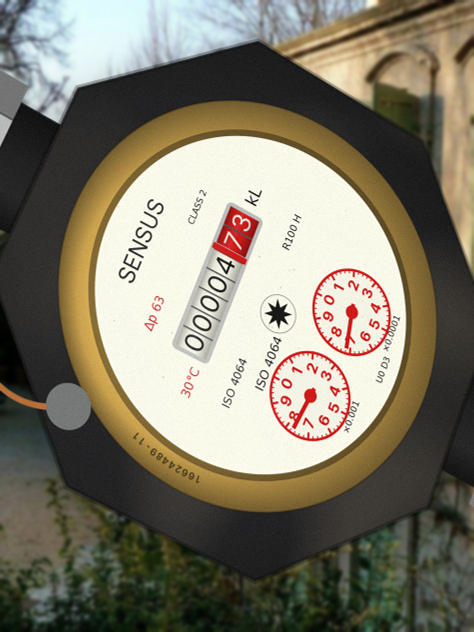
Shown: **4.7377** kL
